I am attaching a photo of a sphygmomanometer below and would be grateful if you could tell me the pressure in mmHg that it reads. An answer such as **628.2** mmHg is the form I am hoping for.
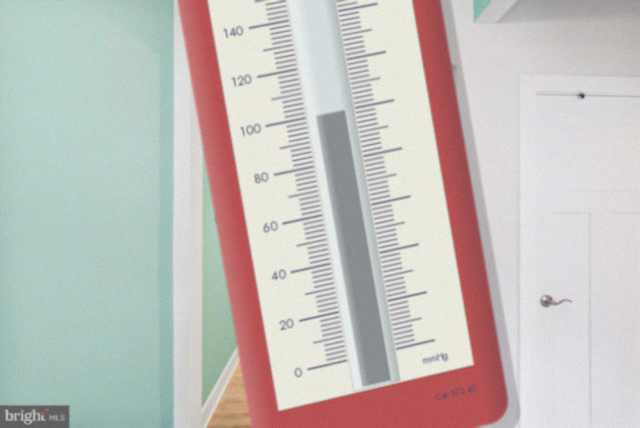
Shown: **100** mmHg
